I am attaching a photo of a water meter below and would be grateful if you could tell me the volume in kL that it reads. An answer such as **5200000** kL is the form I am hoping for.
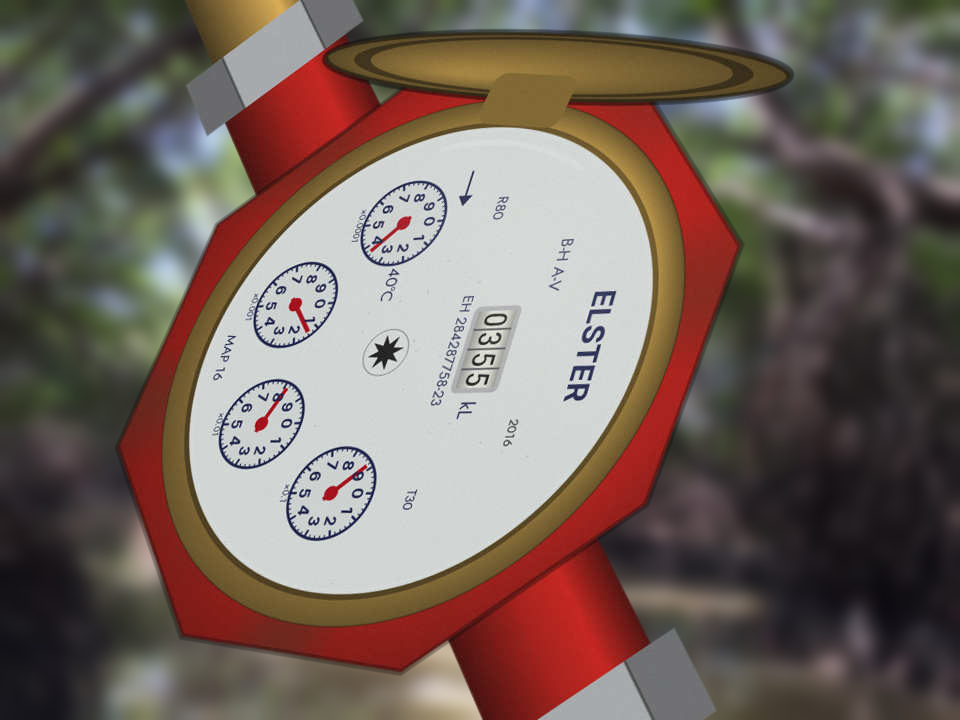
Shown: **355.8813** kL
